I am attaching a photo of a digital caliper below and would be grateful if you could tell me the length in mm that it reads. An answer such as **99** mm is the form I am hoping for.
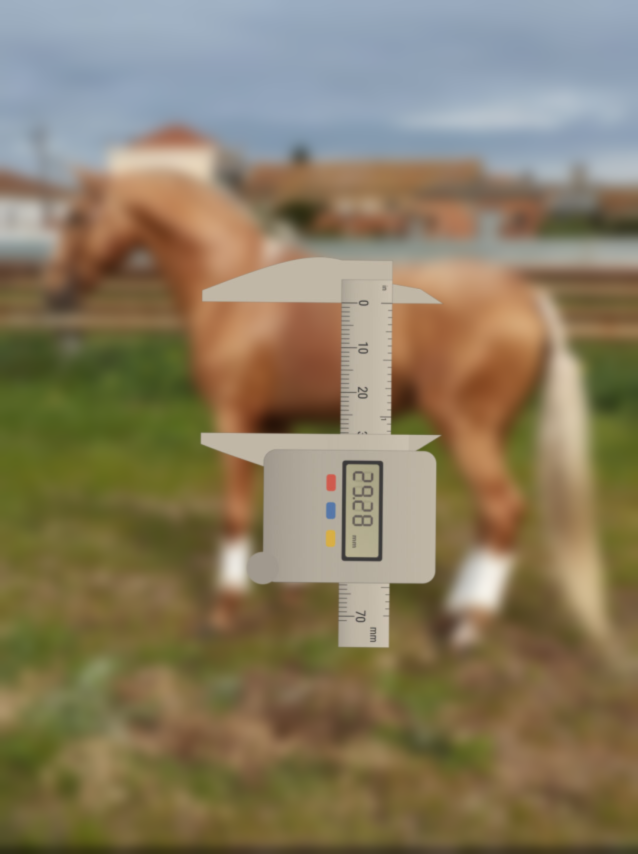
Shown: **29.28** mm
